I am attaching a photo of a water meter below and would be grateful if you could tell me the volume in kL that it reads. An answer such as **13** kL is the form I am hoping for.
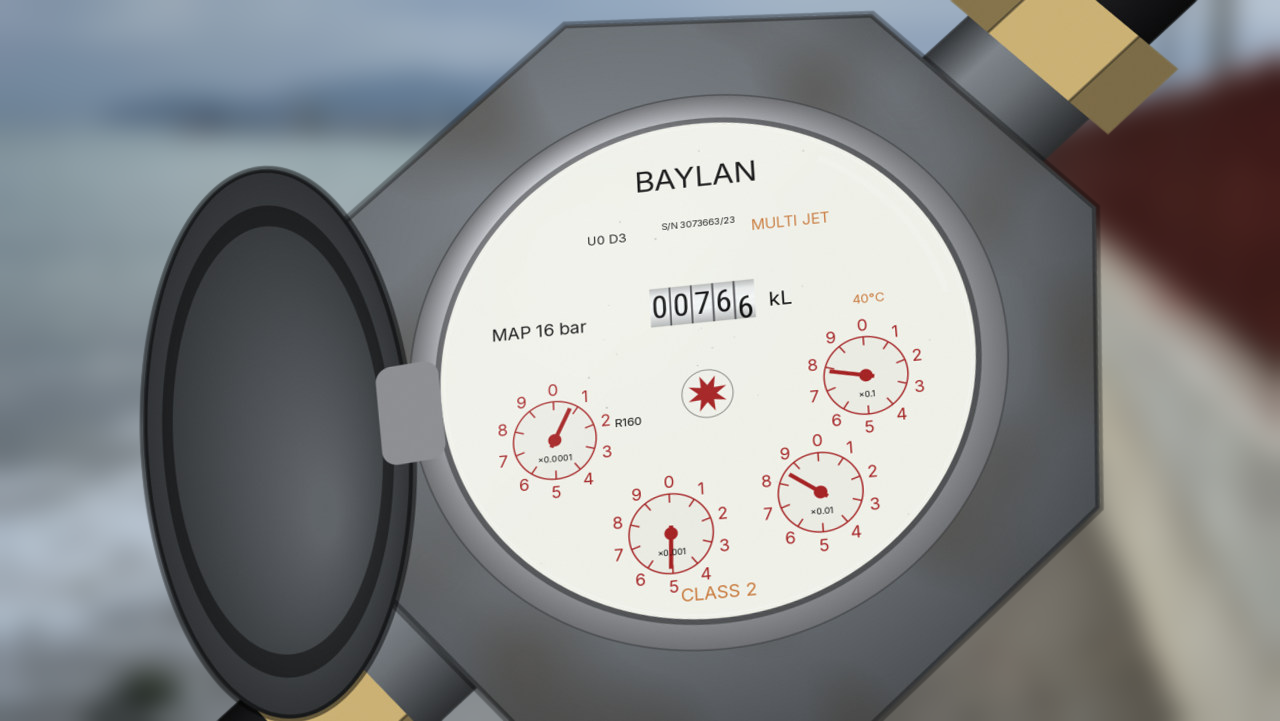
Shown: **765.7850** kL
